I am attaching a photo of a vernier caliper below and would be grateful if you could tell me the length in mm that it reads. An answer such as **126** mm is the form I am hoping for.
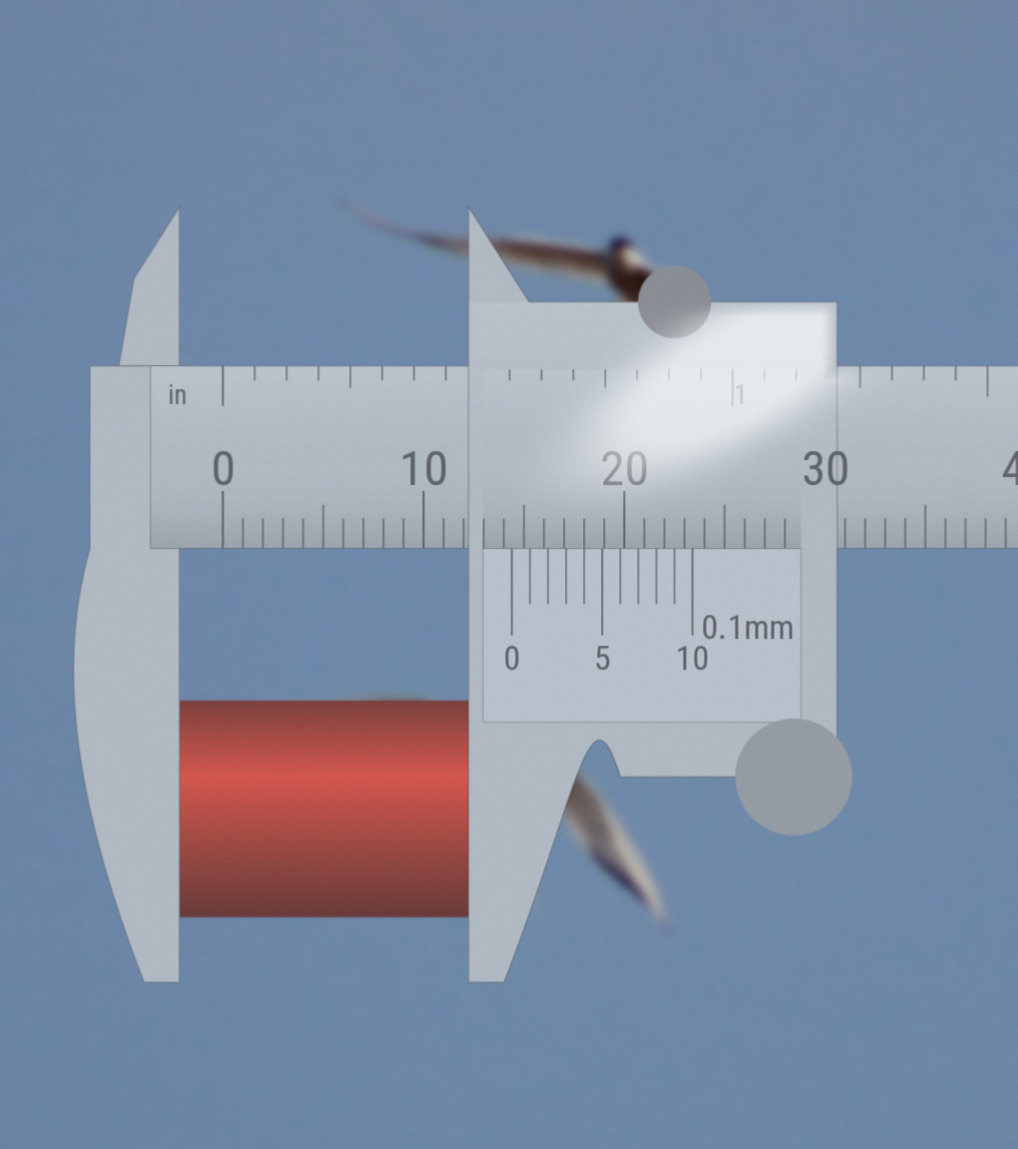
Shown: **14.4** mm
